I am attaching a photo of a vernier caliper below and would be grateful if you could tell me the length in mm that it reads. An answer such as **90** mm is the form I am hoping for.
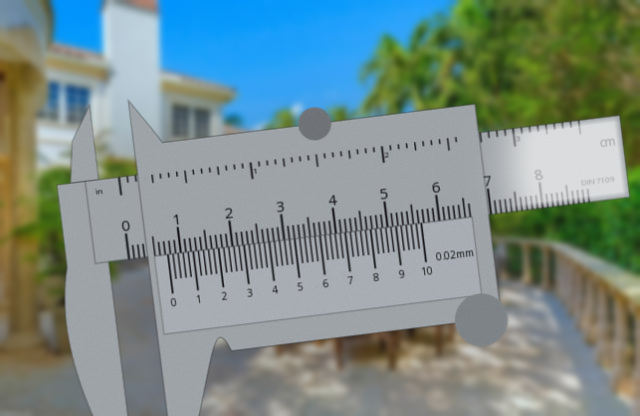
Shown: **7.5** mm
